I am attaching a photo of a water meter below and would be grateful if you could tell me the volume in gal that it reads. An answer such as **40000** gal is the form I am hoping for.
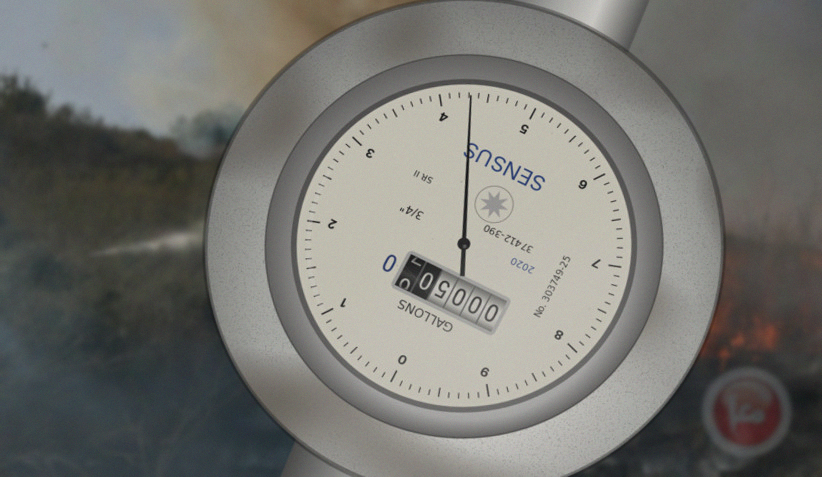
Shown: **5064.3** gal
